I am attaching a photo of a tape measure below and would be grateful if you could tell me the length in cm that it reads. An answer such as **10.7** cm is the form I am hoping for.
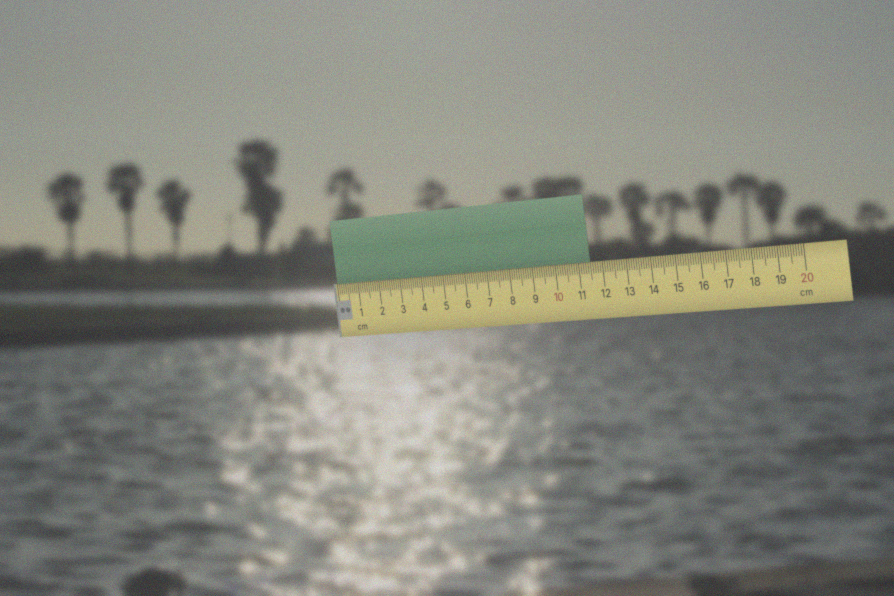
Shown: **11.5** cm
